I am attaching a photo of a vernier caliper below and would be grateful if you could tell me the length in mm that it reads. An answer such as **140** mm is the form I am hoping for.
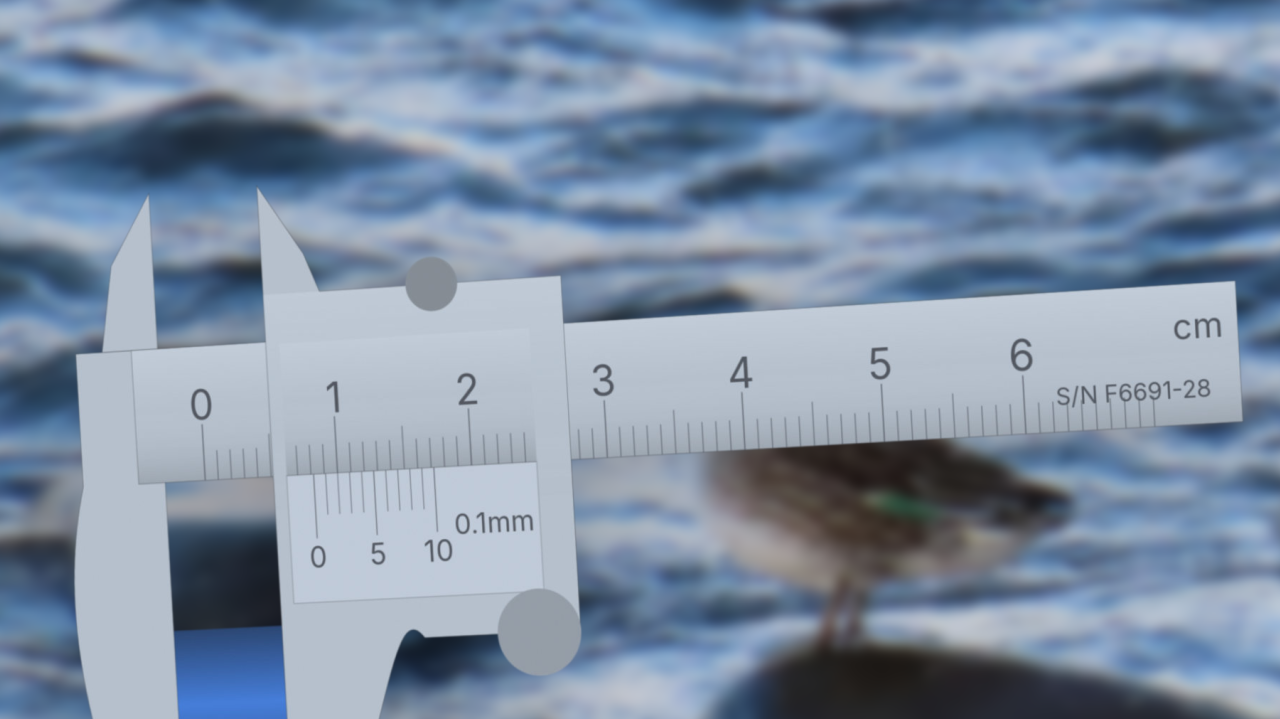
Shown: **8.2** mm
